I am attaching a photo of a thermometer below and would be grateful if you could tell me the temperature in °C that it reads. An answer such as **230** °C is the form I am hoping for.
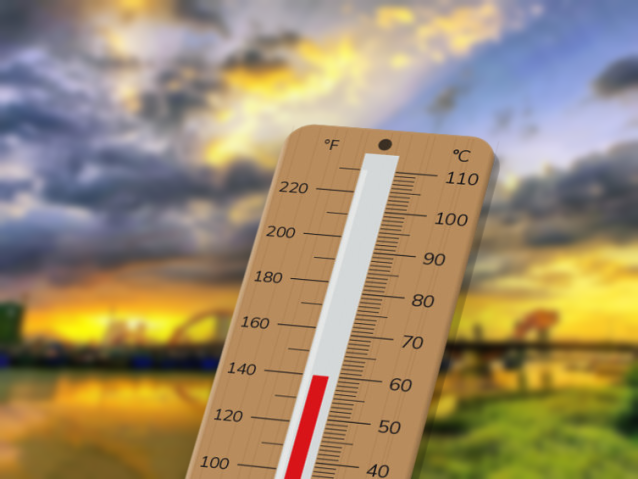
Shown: **60** °C
